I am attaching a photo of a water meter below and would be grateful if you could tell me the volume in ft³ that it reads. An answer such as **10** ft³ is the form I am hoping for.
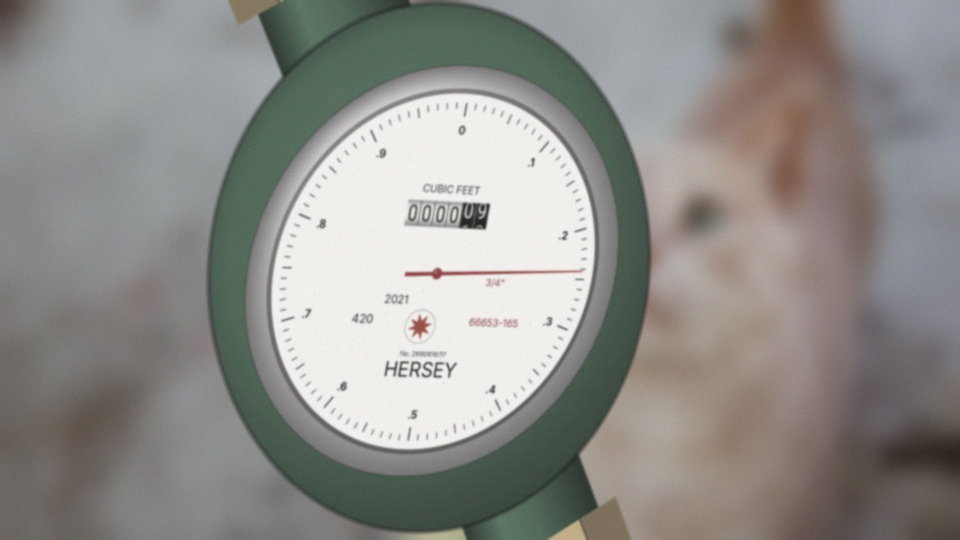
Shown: **9.24** ft³
